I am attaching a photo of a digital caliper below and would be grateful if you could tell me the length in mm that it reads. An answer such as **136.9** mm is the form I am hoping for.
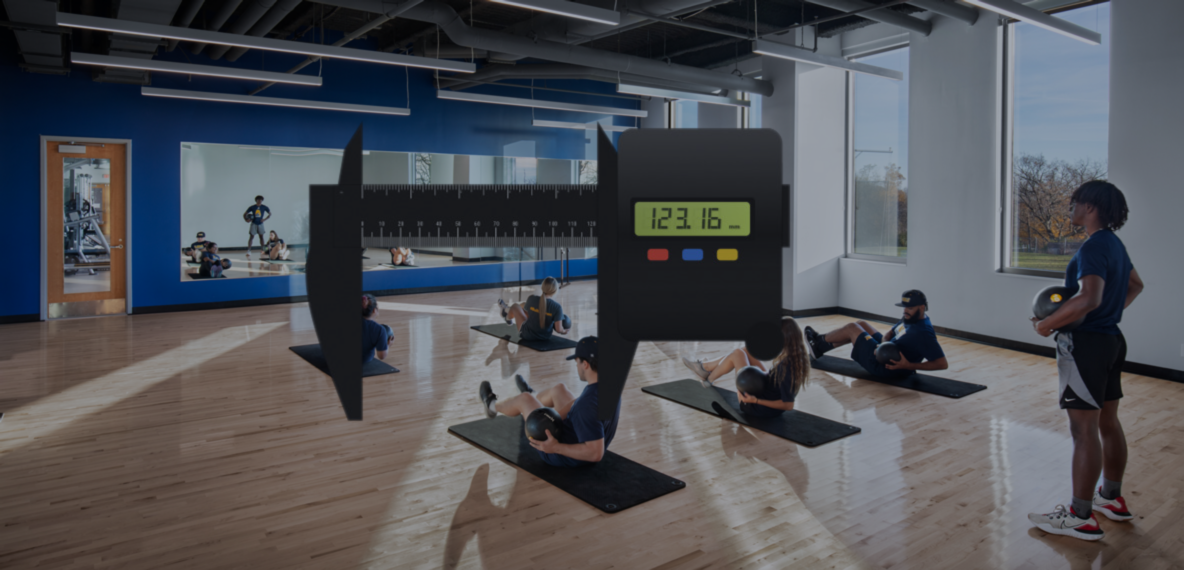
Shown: **123.16** mm
